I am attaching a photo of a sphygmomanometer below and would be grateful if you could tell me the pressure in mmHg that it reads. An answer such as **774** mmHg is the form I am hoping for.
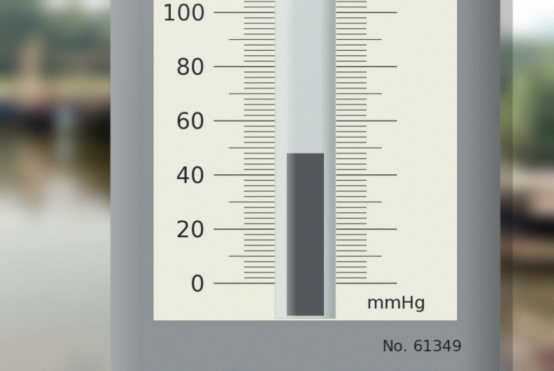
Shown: **48** mmHg
